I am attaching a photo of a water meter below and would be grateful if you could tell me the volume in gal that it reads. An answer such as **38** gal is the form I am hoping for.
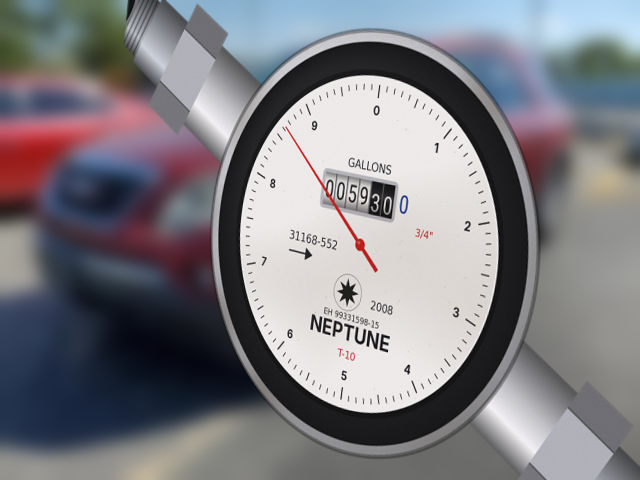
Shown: **59298.6** gal
